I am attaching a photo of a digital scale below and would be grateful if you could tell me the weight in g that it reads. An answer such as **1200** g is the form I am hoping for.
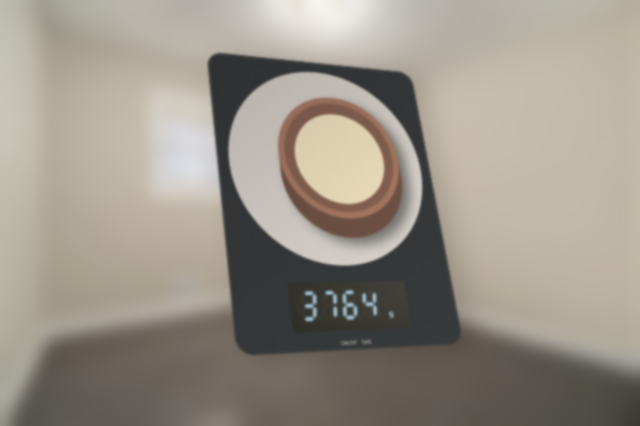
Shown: **3764** g
